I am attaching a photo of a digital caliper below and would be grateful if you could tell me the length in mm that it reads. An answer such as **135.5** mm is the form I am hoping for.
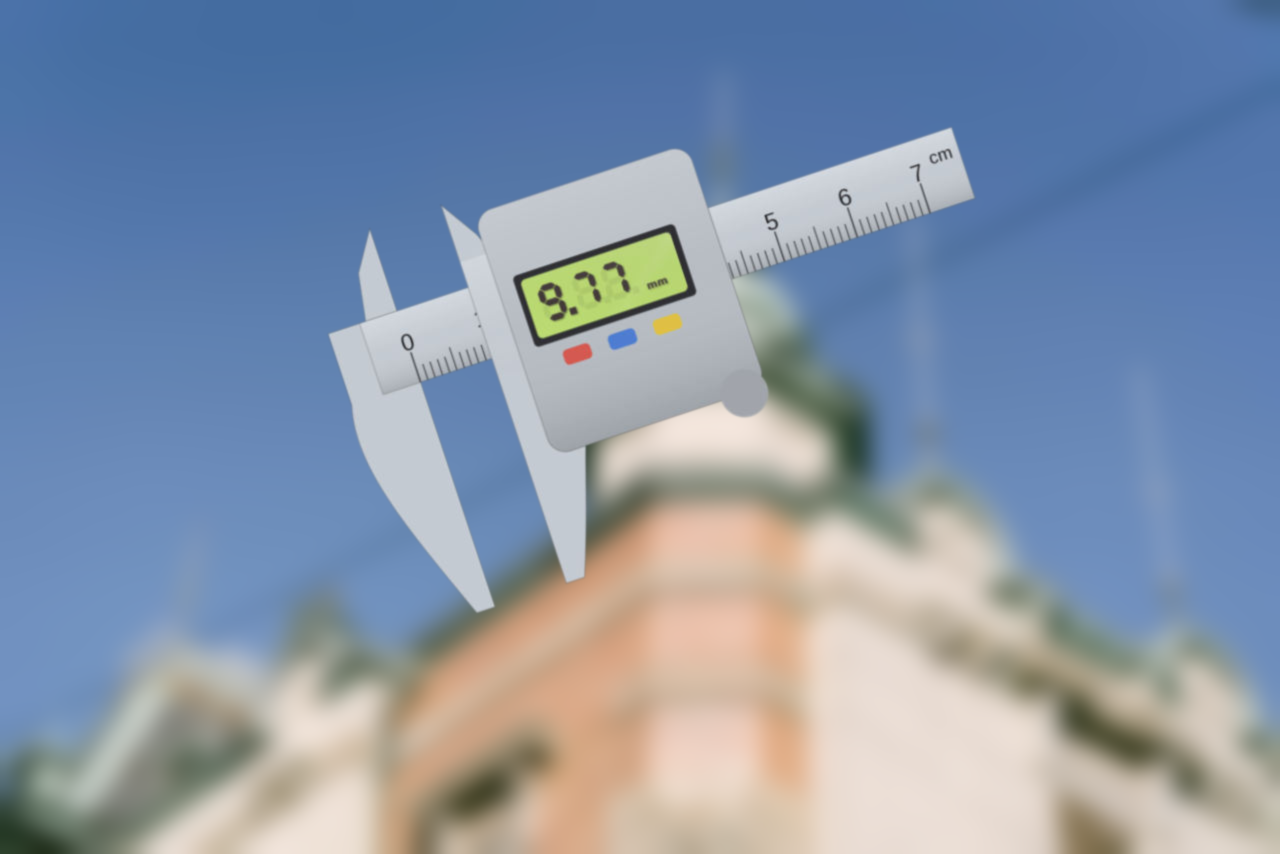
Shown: **9.77** mm
